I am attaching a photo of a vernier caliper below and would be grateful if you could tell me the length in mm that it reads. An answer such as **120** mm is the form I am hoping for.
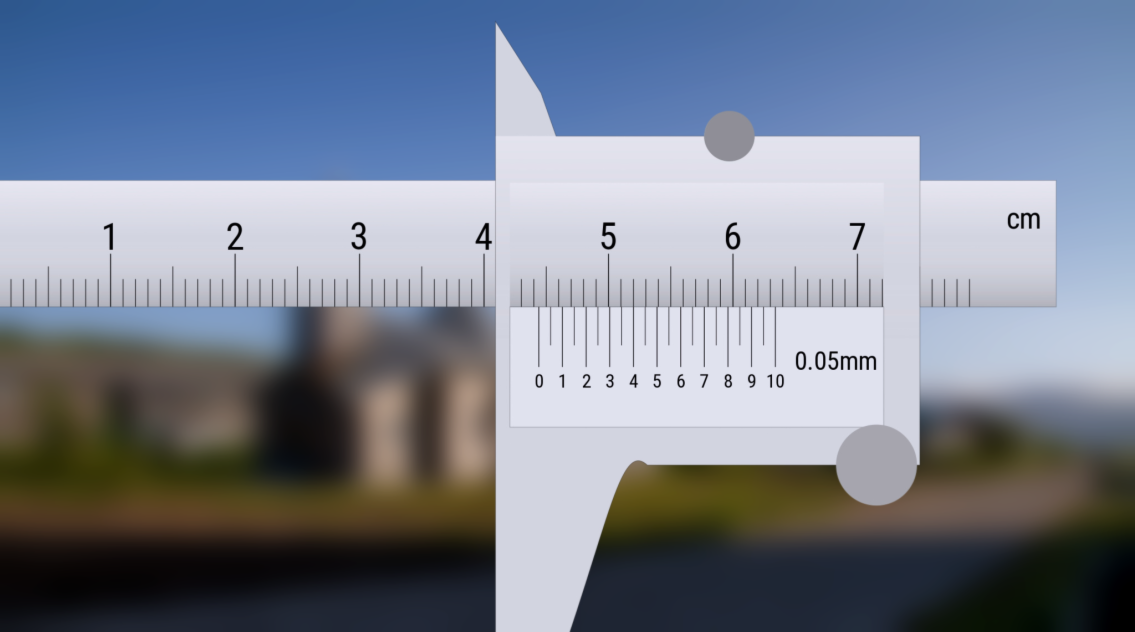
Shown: **44.4** mm
